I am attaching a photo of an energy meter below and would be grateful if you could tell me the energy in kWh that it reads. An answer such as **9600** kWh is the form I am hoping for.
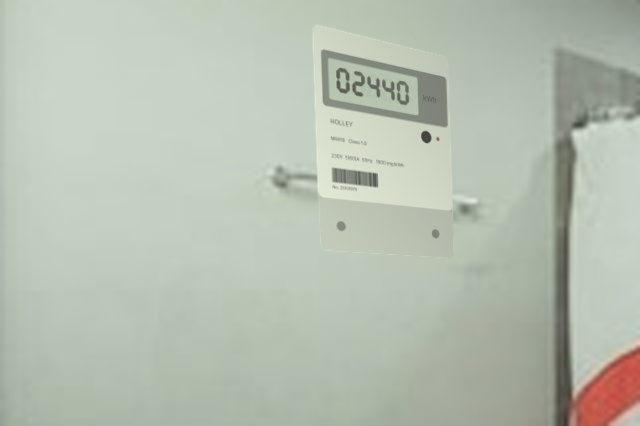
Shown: **2440** kWh
